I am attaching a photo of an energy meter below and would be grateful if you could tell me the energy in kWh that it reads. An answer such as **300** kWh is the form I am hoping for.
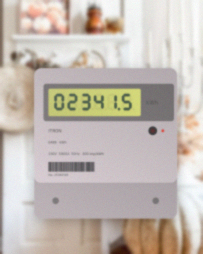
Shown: **2341.5** kWh
